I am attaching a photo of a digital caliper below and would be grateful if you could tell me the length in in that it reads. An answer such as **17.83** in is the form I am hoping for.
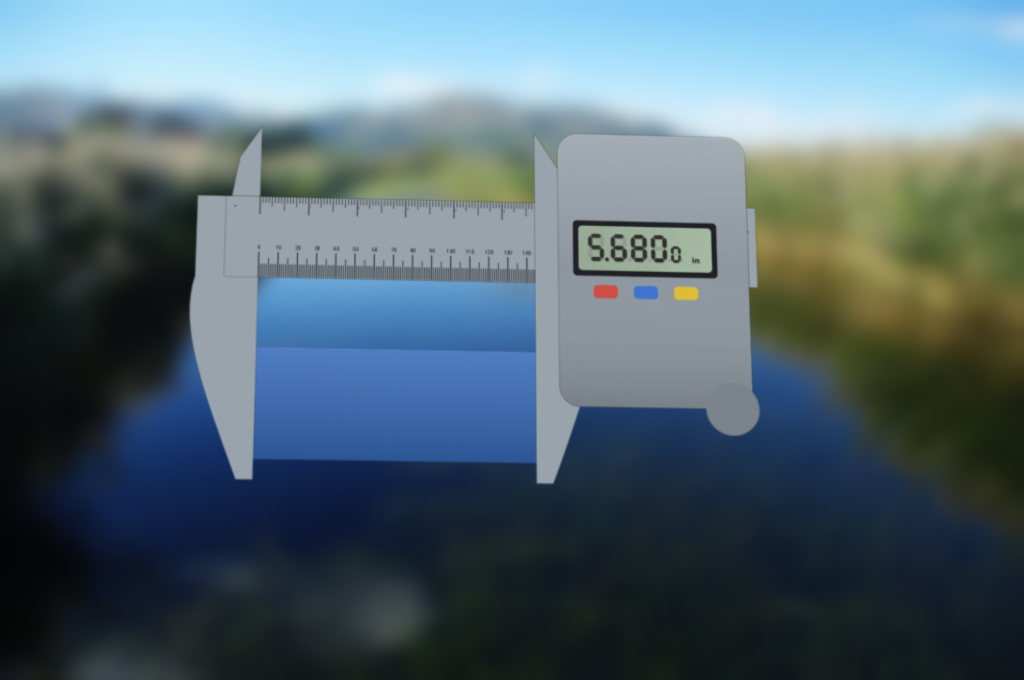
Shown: **5.6800** in
